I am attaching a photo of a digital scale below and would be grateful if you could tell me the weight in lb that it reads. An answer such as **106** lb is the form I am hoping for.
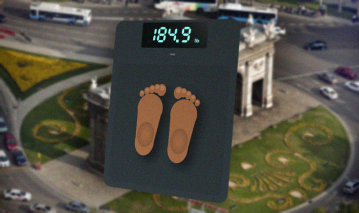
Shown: **184.9** lb
